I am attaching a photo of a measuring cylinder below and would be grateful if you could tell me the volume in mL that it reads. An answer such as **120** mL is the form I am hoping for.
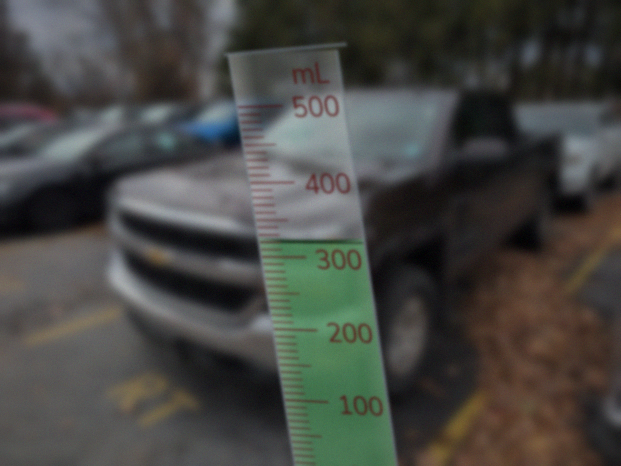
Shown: **320** mL
